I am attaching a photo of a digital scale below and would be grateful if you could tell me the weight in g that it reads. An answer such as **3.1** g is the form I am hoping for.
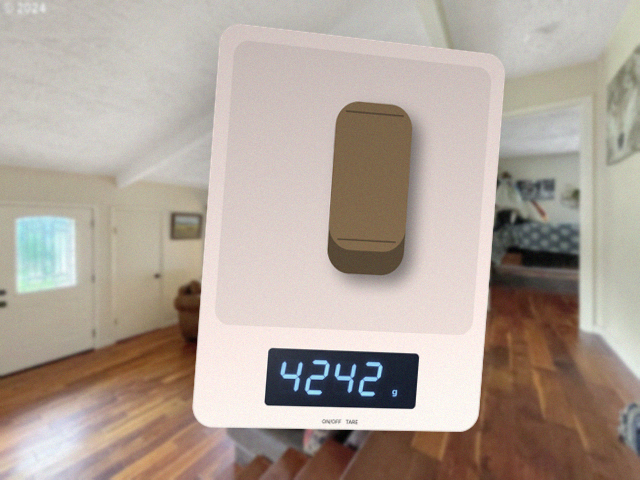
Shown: **4242** g
